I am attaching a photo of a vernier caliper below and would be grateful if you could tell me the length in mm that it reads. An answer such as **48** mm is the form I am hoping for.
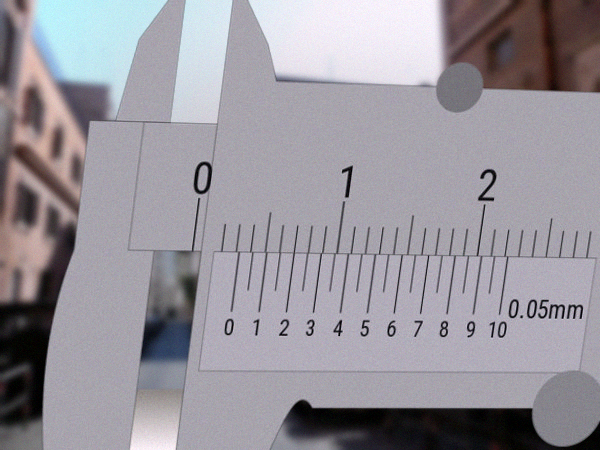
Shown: **3.2** mm
